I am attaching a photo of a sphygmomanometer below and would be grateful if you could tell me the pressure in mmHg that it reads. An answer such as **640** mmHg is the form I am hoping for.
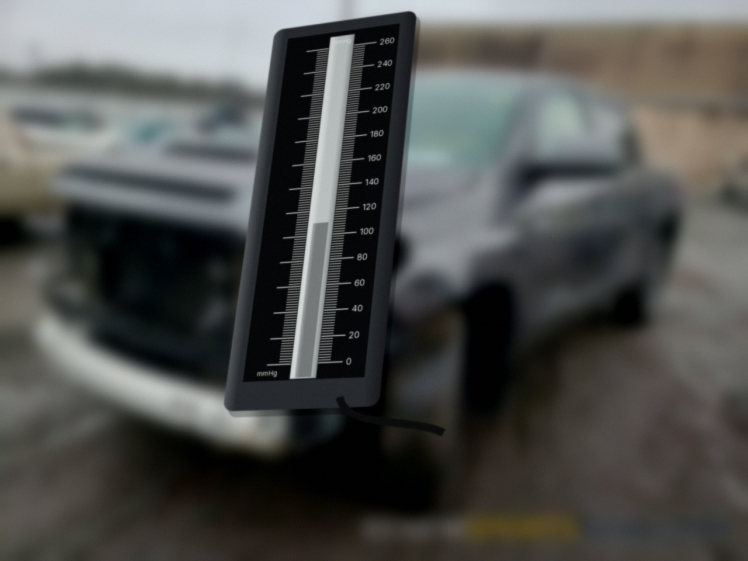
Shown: **110** mmHg
